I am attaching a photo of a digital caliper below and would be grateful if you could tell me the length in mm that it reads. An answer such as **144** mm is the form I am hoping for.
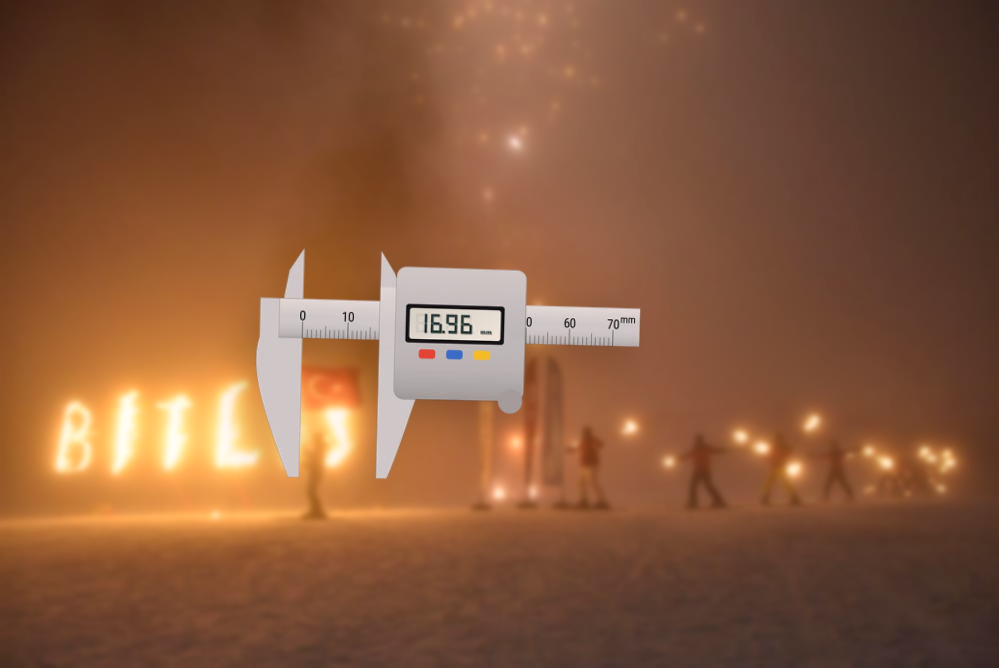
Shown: **16.96** mm
